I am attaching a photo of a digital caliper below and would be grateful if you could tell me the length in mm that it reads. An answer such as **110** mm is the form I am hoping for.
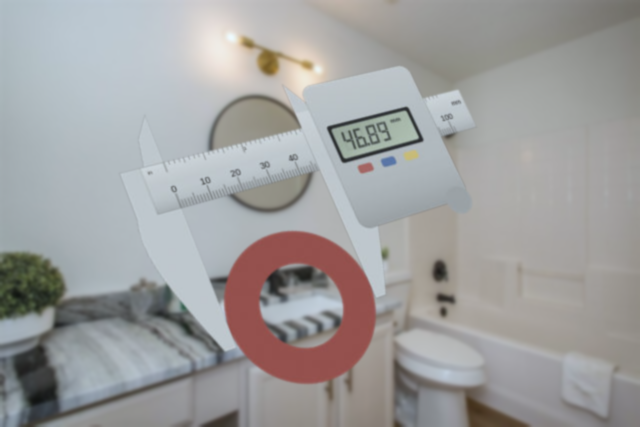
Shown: **46.89** mm
